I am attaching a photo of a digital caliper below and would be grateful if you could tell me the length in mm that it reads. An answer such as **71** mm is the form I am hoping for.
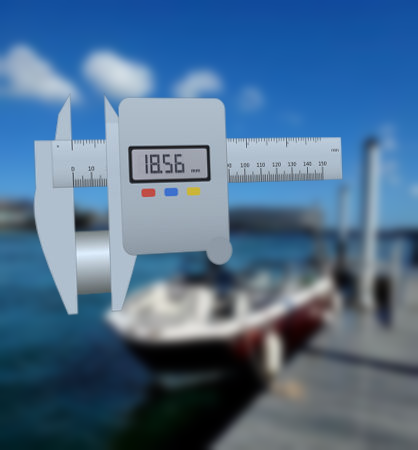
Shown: **18.56** mm
